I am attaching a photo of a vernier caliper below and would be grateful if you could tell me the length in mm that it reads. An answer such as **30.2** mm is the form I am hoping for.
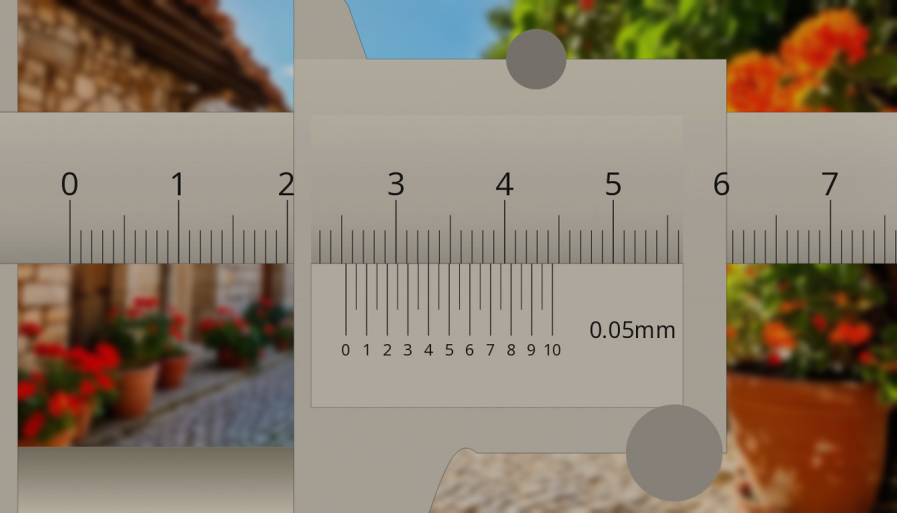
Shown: **25.4** mm
